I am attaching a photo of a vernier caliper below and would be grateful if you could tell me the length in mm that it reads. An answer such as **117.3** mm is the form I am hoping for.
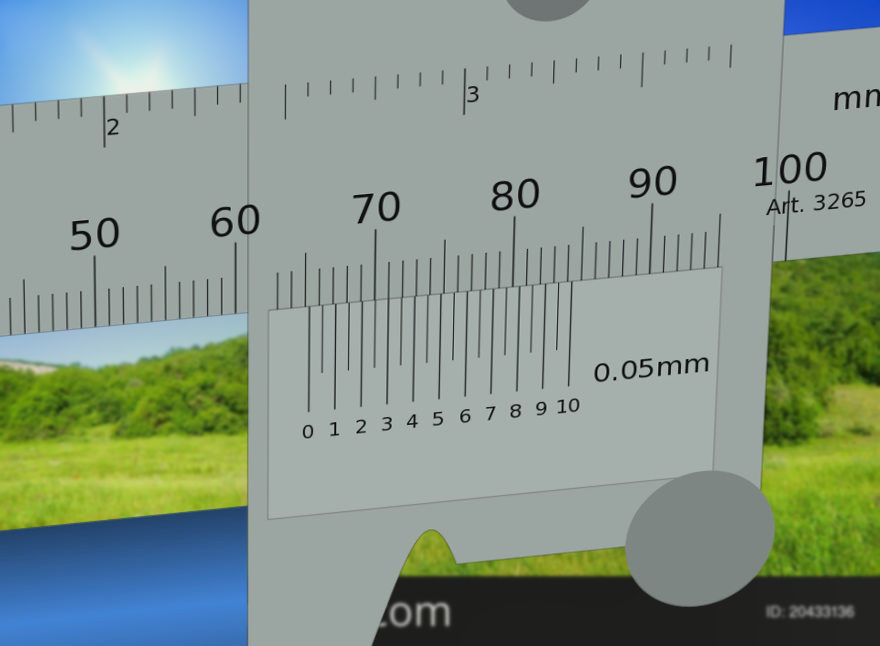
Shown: **65.3** mm
